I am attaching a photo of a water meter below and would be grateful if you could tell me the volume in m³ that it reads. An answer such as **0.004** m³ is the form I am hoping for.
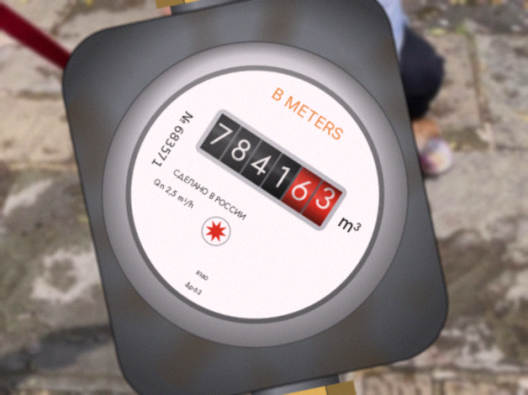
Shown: **7841.63** m³
